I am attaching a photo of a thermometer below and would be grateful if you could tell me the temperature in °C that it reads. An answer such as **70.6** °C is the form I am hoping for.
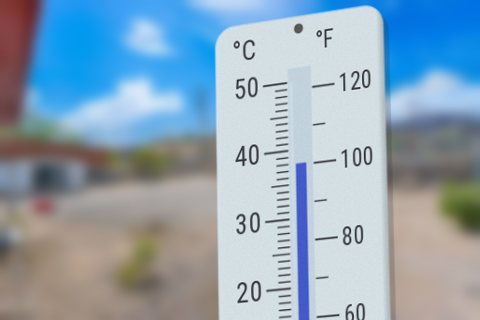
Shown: **38** °C
